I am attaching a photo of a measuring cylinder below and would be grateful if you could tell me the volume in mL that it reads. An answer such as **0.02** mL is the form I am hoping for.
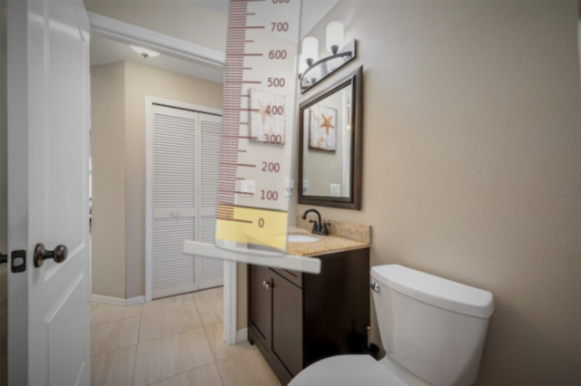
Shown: **50** mL
